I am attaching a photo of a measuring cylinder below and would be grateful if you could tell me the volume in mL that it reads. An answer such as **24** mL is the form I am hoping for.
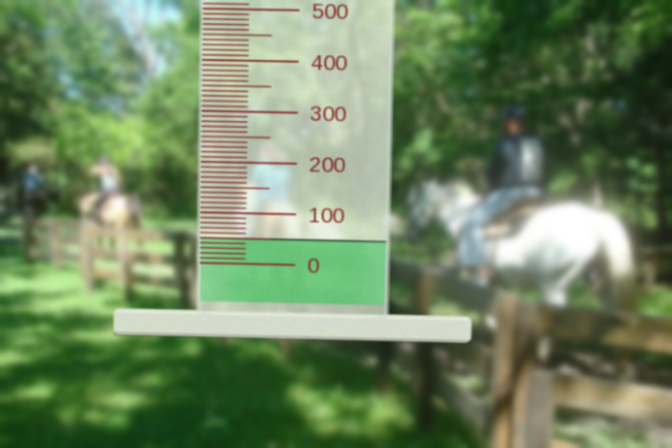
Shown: **50** mL
